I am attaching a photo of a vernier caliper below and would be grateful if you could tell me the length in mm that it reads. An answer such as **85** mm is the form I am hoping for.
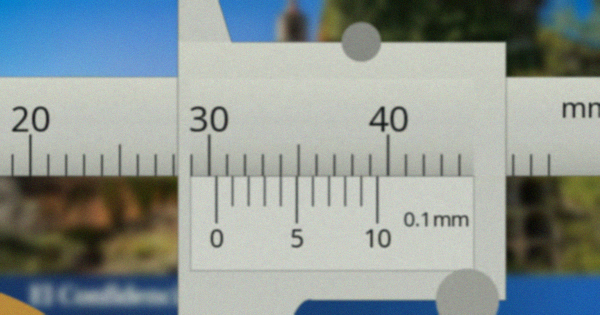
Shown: **30.4** mm
